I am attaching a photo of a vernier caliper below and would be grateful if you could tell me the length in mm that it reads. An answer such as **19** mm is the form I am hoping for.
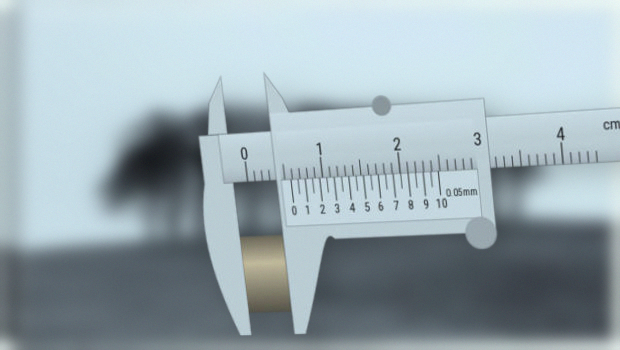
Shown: **5.8** mm
